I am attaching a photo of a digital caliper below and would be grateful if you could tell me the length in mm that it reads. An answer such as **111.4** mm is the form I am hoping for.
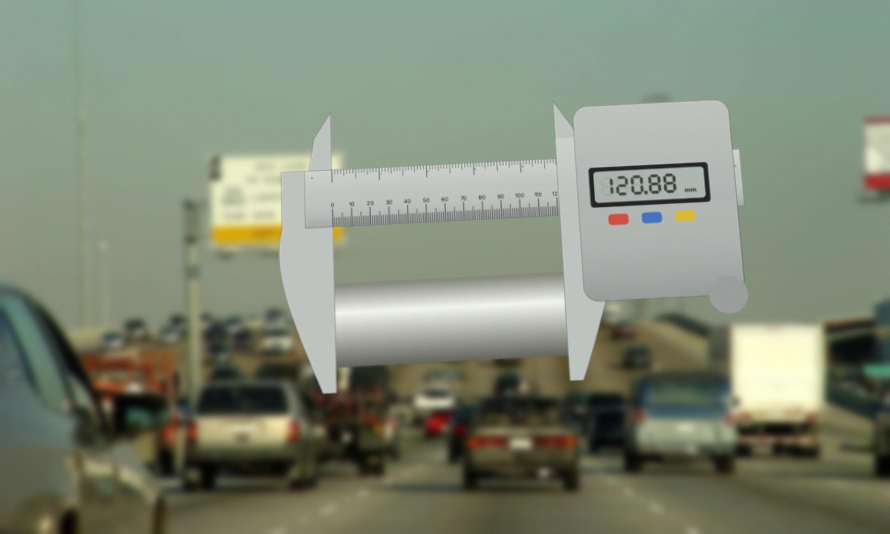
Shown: **120.88** mm
